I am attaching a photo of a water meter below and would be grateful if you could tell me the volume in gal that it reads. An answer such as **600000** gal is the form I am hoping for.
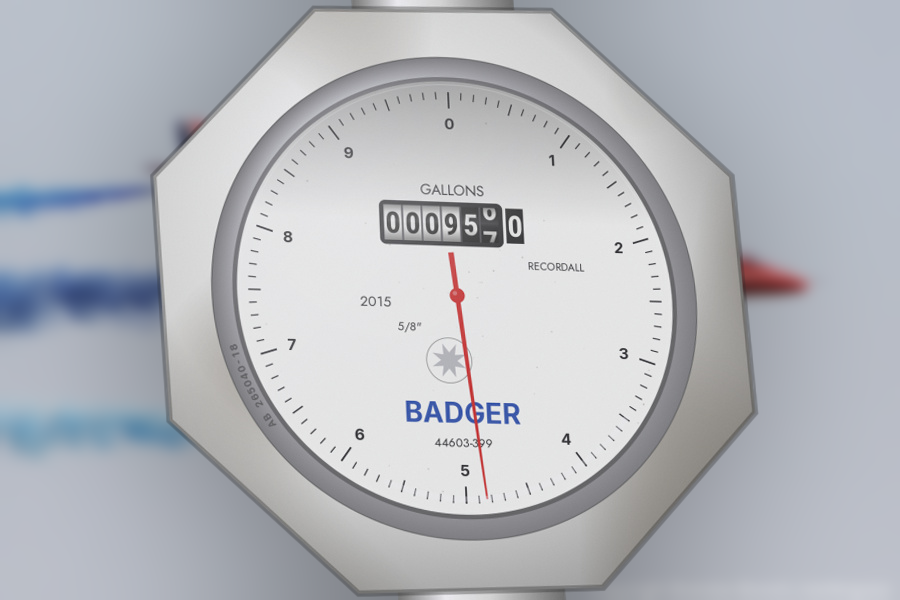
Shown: **9564.8** gal
